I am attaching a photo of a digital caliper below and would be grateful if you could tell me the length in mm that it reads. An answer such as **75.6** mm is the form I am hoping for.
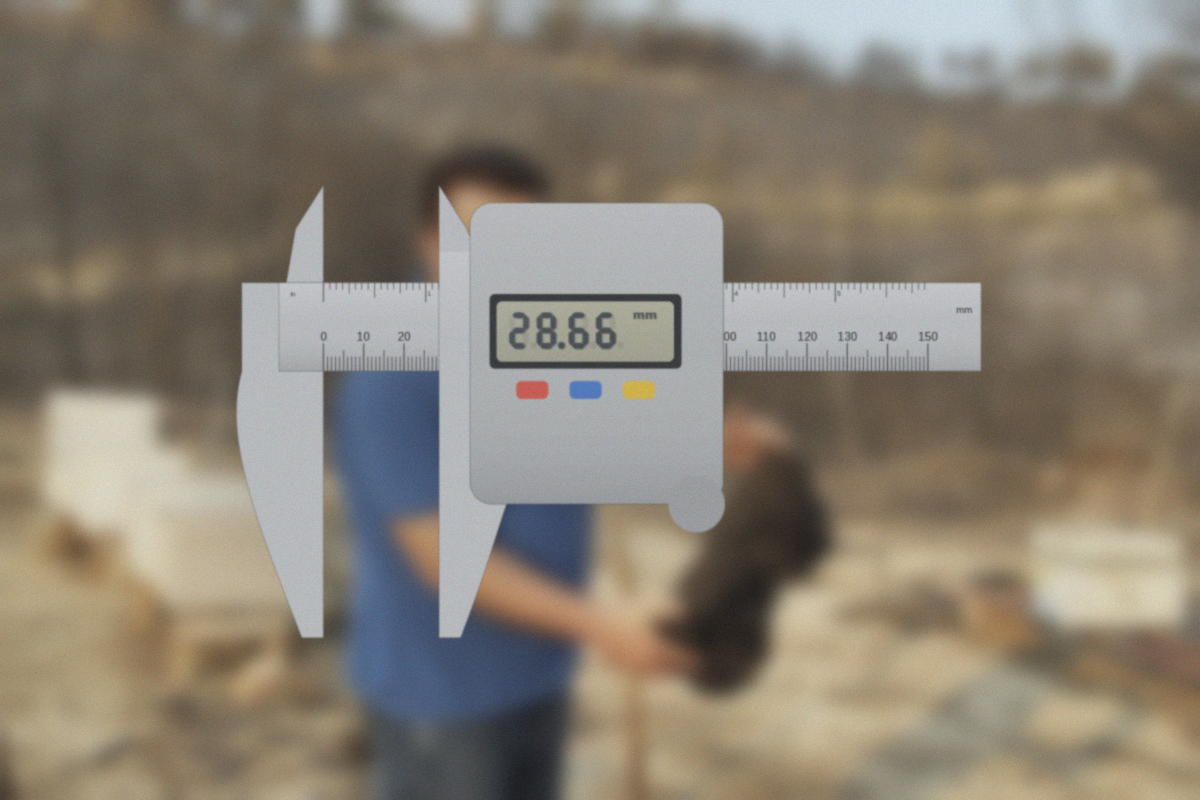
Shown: **28.66** mm
